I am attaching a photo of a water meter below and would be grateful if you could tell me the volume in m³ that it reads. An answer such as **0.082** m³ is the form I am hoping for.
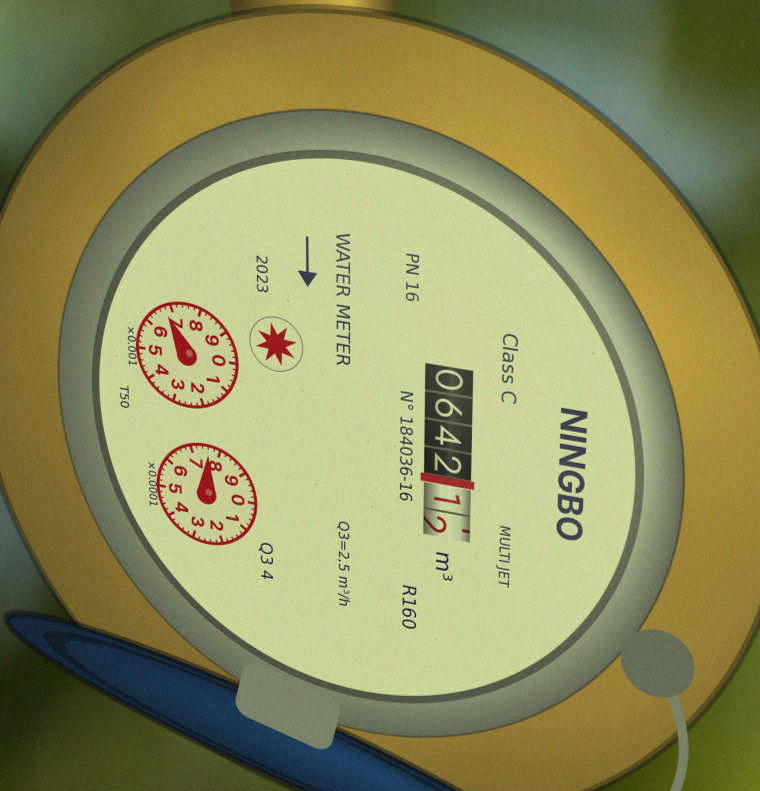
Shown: **642.1167** m³
